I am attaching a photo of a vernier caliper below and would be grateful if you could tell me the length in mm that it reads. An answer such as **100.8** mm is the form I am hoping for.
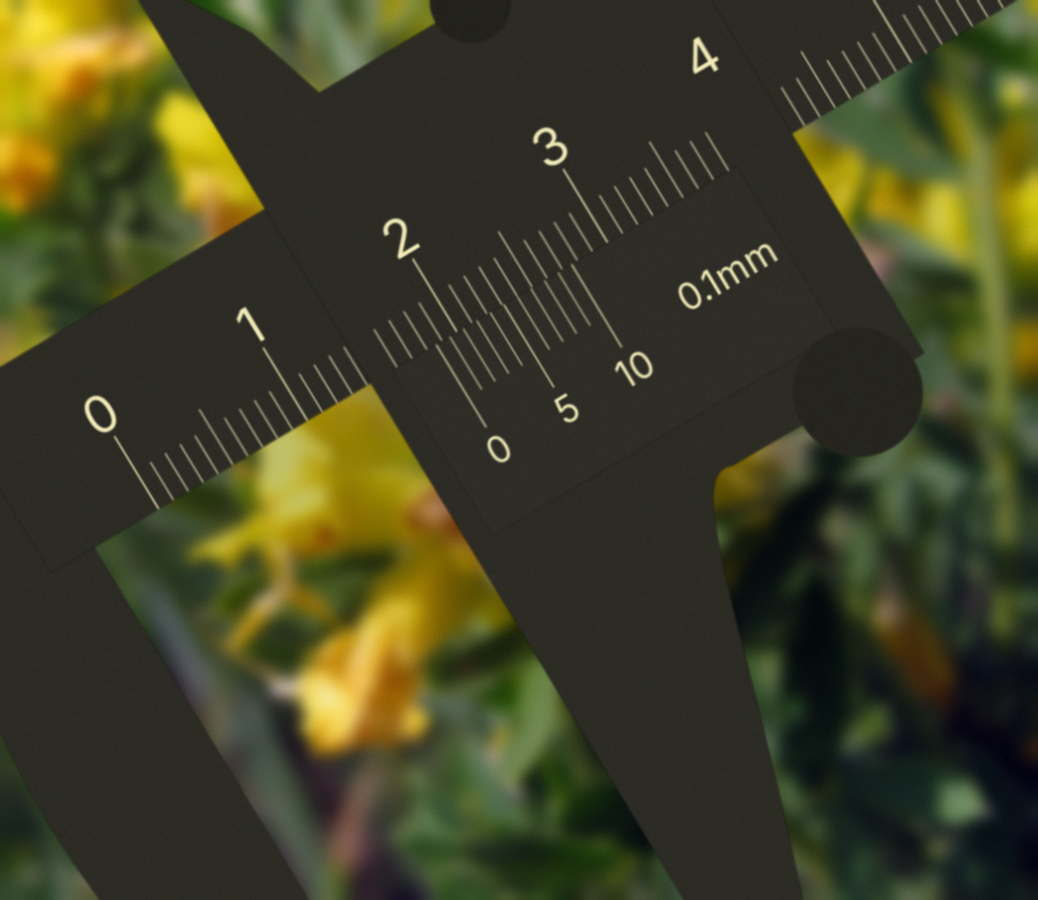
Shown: **18.6** mm
